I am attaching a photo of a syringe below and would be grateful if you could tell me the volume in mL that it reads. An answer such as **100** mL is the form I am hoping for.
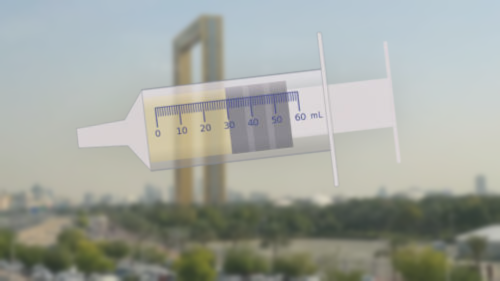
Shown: **30** mL
